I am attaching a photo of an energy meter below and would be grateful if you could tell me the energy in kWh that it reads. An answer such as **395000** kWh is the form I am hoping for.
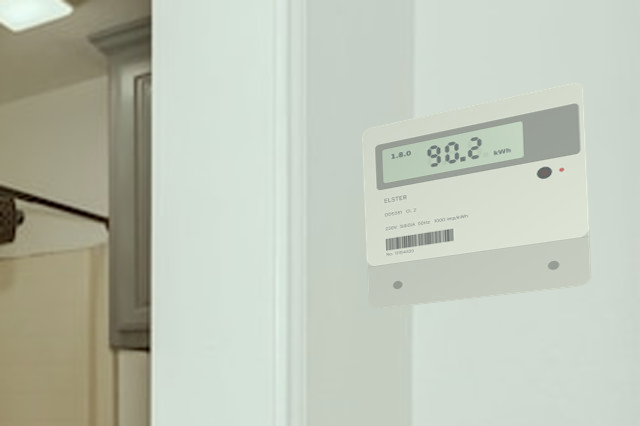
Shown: **90.2** kWh
